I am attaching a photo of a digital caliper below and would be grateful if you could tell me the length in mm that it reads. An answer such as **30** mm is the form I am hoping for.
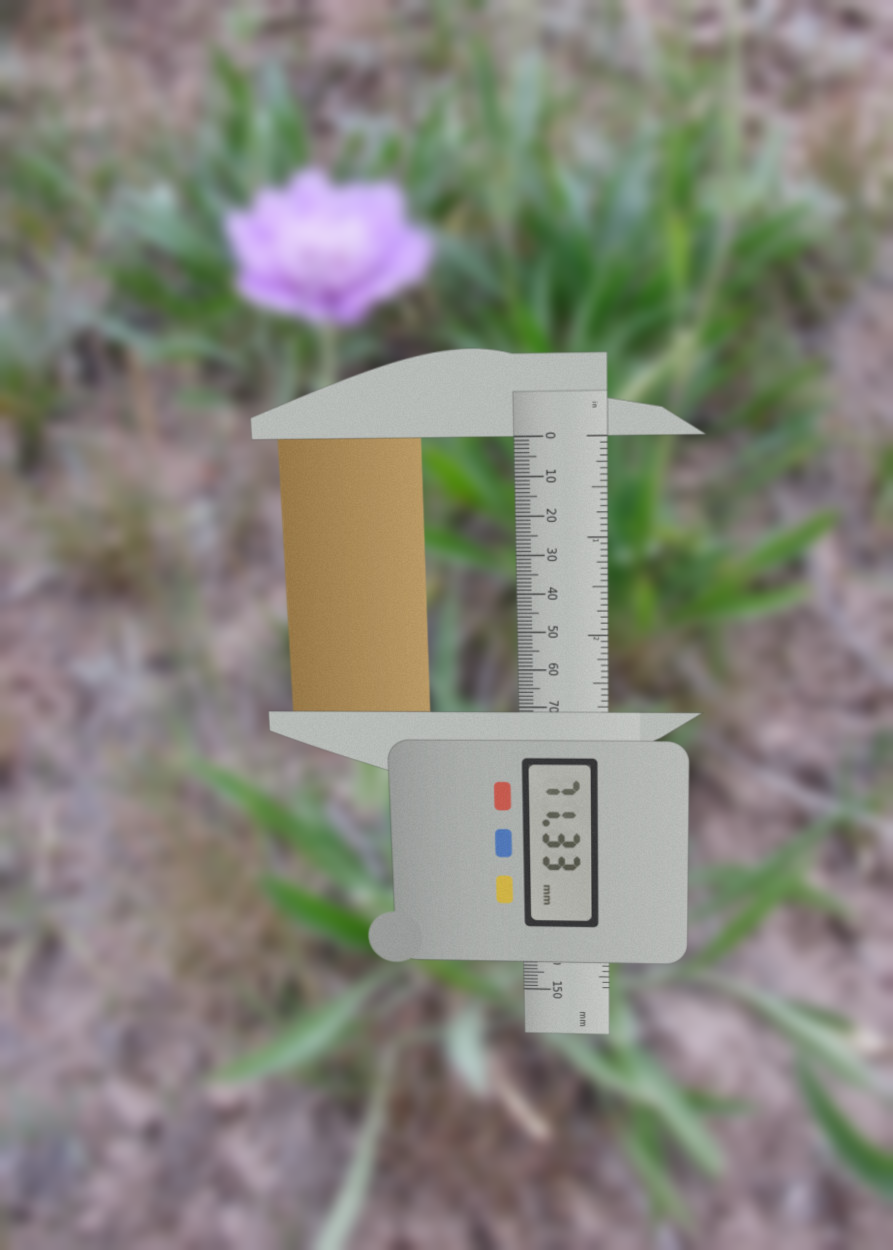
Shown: **71.33** mm
